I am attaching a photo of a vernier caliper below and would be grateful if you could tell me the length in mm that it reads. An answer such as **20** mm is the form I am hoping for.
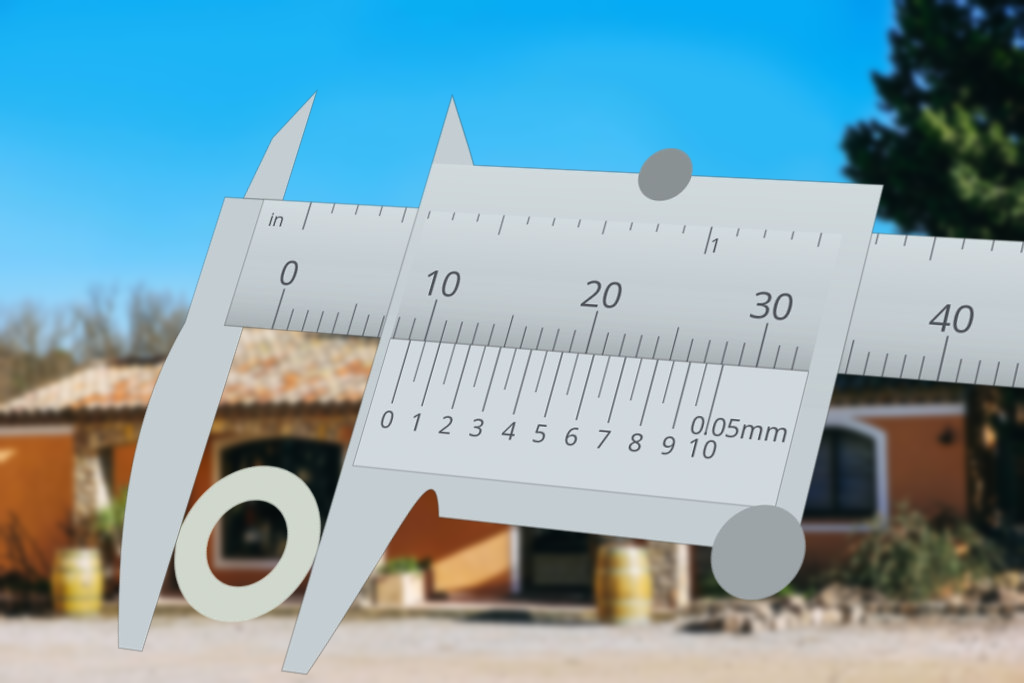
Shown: **9.1** mm
